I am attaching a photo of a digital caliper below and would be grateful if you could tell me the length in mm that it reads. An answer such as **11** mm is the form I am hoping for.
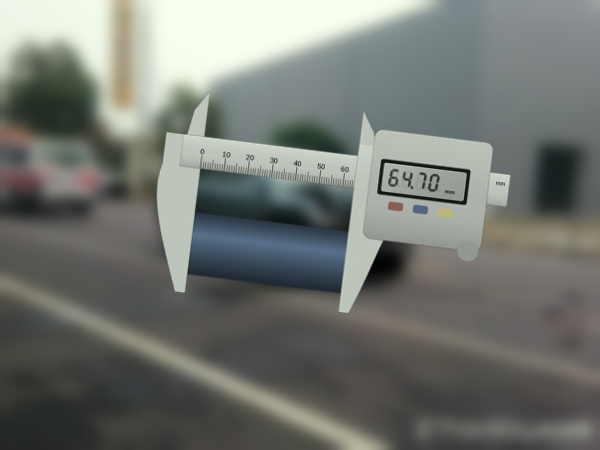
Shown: **64.70** mm
